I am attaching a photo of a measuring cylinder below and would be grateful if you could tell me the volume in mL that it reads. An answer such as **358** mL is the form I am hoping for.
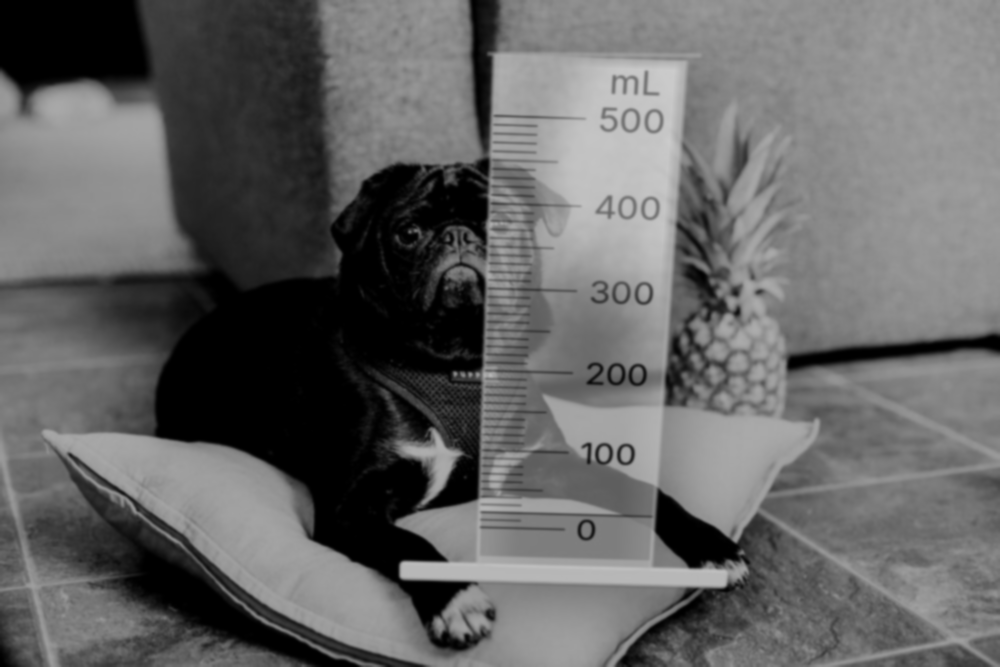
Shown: **20** mL
